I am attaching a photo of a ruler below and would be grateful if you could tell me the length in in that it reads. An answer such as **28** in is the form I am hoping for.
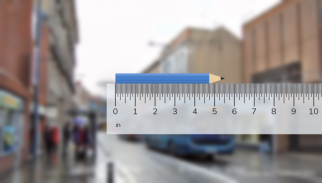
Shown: **5.5** in
